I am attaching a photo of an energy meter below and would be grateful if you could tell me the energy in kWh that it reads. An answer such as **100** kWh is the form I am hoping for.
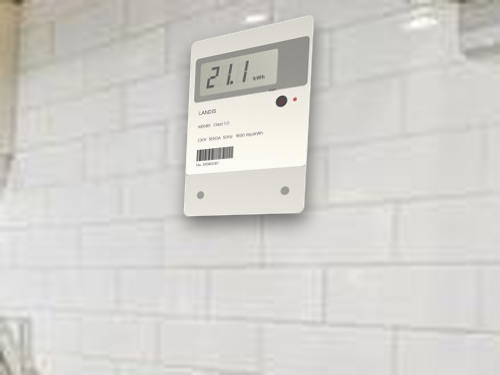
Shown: **21.1** kWh
